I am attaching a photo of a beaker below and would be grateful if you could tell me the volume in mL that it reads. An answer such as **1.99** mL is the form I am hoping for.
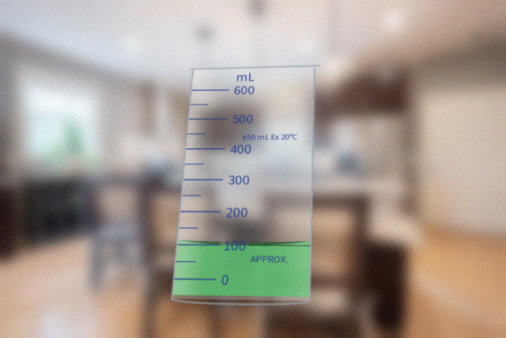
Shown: **100** mL
